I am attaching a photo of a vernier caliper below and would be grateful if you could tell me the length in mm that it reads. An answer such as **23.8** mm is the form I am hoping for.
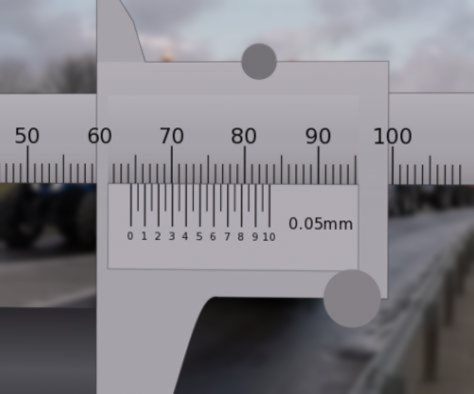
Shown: **64.4** mm
